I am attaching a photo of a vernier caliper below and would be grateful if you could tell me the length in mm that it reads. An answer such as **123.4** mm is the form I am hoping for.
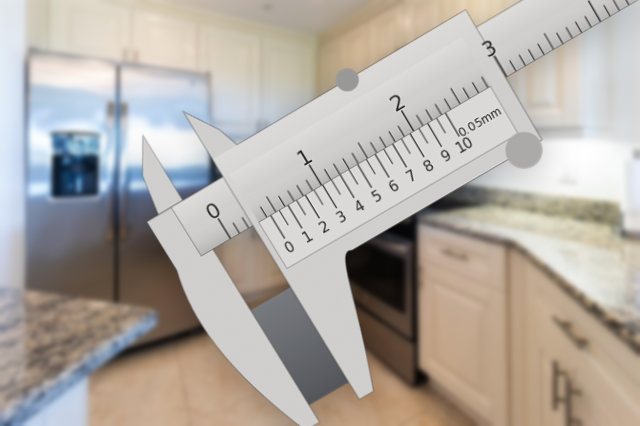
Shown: **4.4** mm
